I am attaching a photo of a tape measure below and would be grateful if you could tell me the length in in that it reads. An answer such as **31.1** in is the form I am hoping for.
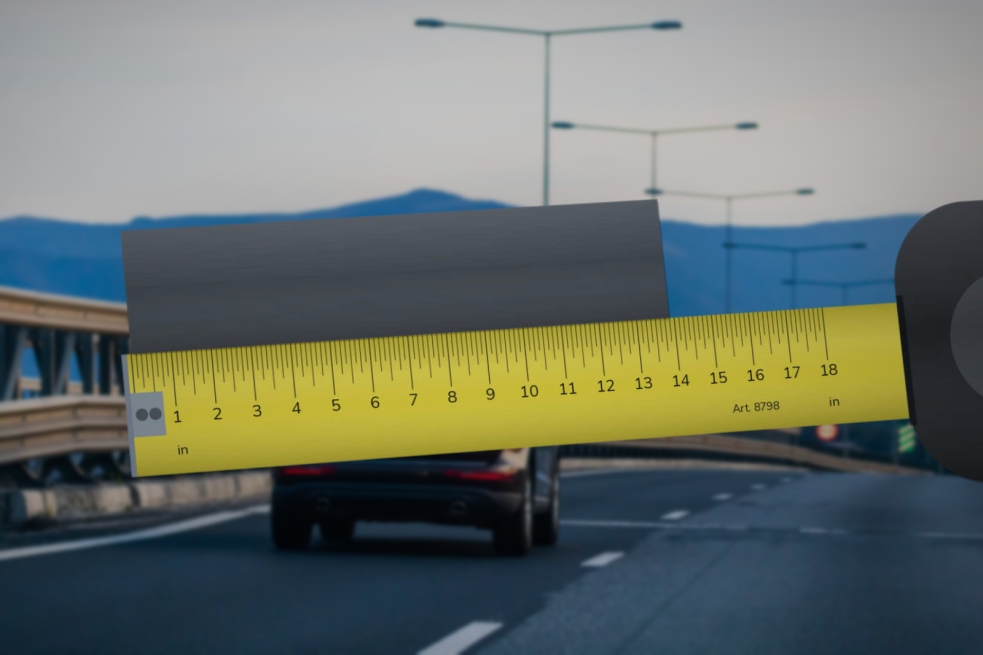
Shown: **13.875** in
